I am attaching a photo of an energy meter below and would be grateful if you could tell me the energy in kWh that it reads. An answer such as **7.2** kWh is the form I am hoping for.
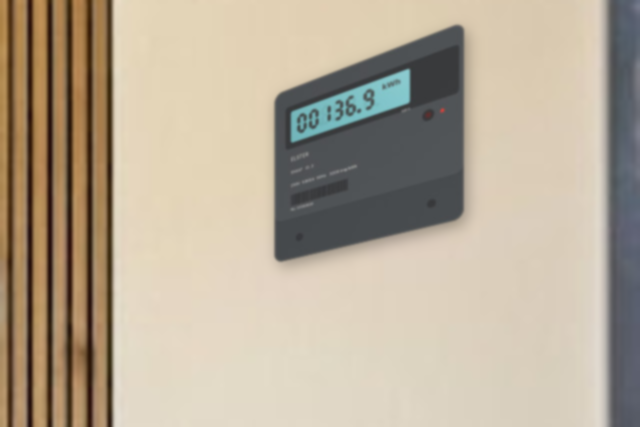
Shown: **136.9** kWh
